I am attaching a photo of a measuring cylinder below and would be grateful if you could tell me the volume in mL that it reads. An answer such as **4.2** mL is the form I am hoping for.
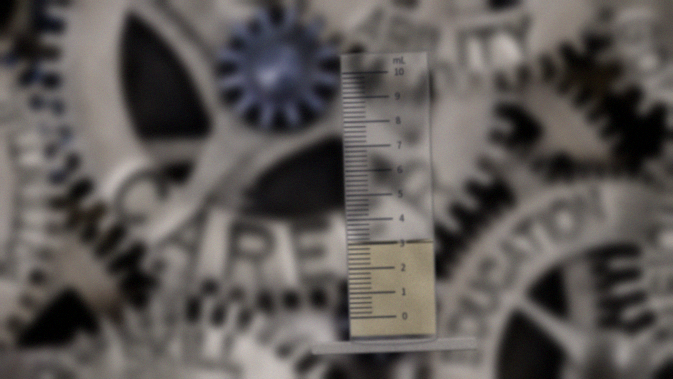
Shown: **3** mL
